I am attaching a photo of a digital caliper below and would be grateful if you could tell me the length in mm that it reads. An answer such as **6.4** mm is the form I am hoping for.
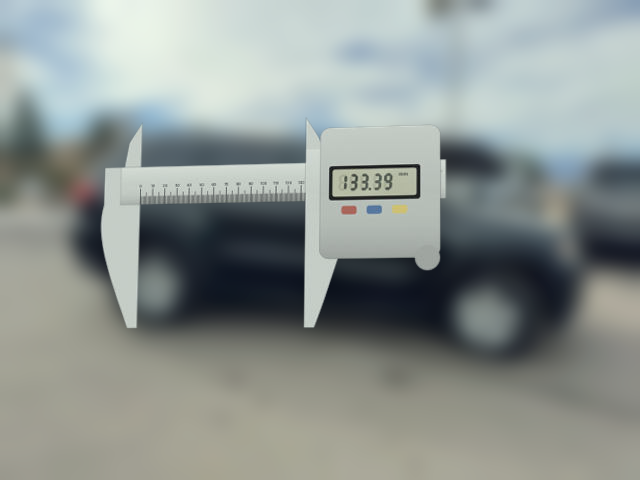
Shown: **133.39** mm
